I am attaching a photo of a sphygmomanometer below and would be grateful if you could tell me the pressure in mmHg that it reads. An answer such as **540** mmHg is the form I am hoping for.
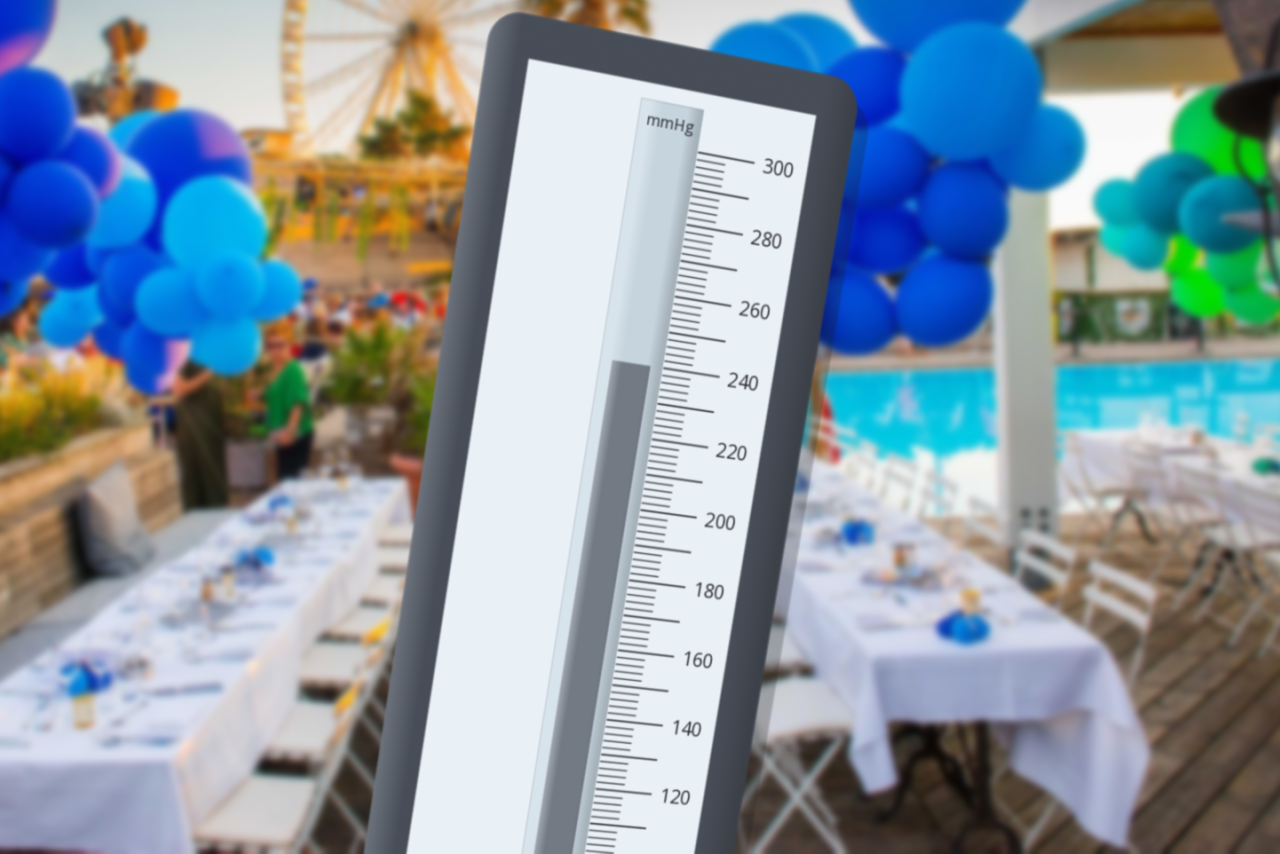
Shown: **240** mmHg
